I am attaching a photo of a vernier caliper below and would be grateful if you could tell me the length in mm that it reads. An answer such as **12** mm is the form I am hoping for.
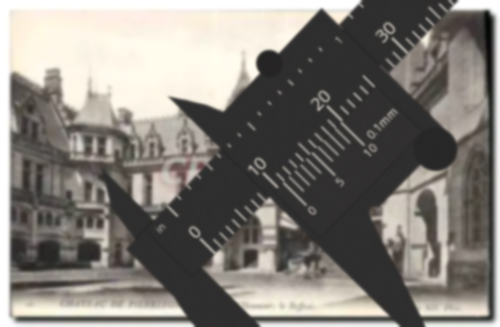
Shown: **10.8** mm
